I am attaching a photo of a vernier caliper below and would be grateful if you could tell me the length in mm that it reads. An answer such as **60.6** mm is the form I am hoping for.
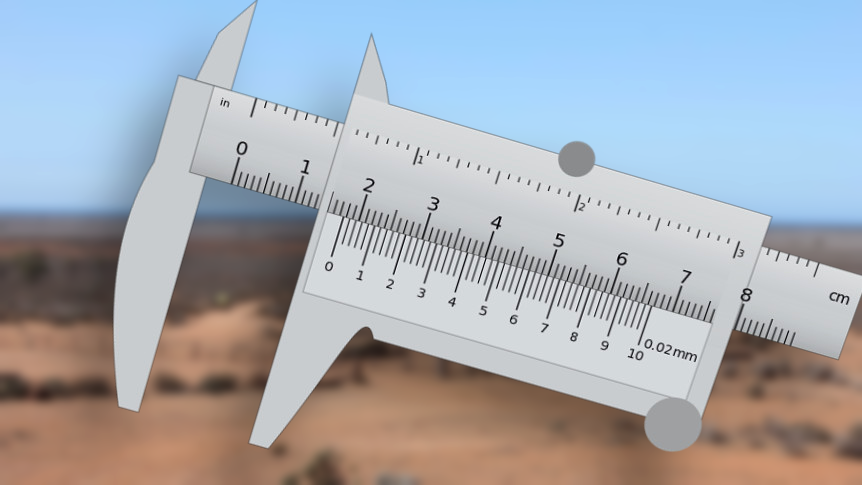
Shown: **17.6** mm
